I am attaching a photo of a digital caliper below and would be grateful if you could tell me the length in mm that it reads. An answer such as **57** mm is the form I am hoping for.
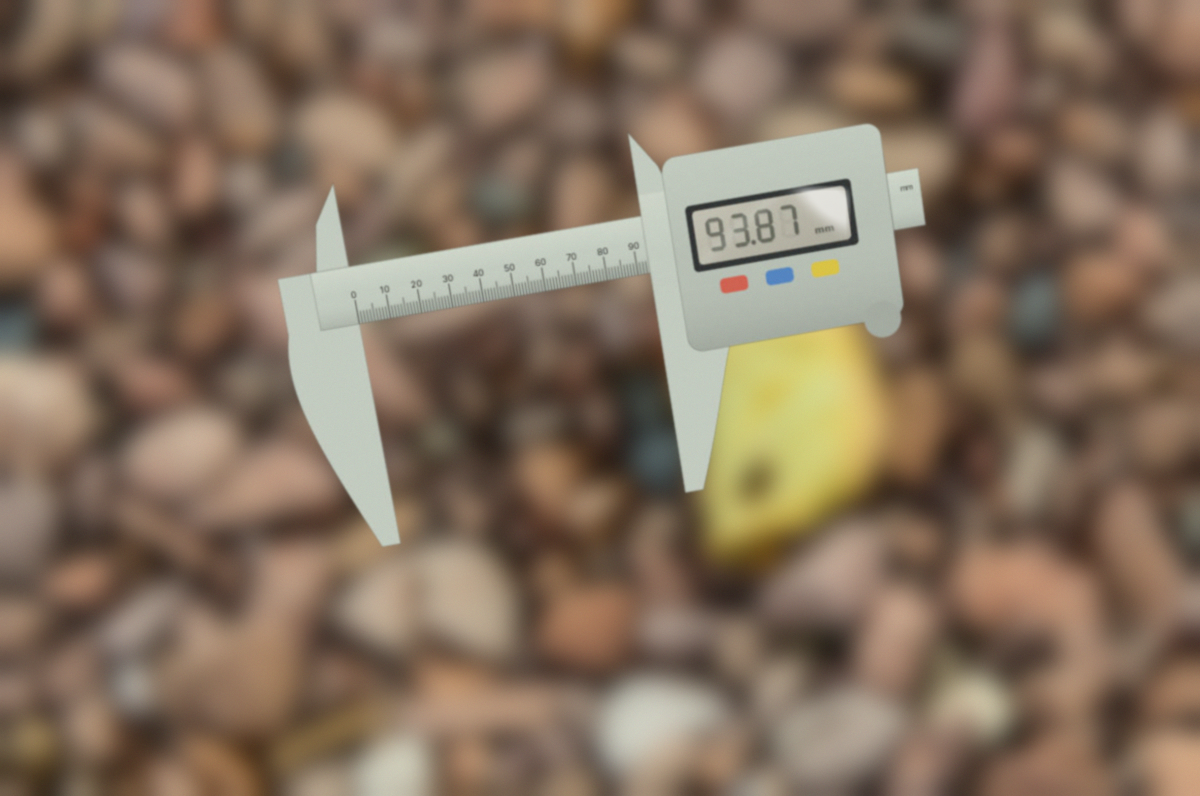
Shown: **93.87** mm
